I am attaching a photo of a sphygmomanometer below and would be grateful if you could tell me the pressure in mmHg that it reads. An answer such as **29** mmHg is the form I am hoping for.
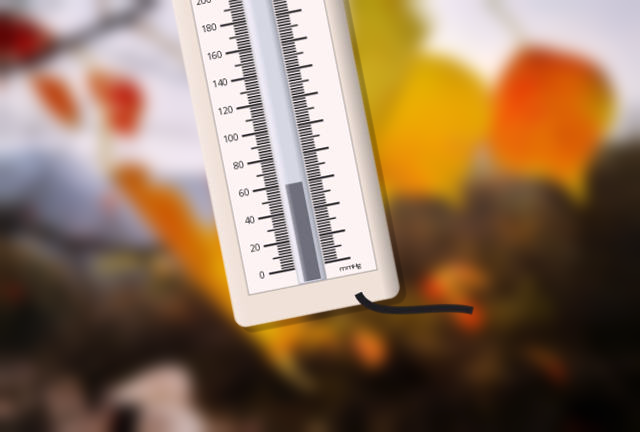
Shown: **60** mmHg
